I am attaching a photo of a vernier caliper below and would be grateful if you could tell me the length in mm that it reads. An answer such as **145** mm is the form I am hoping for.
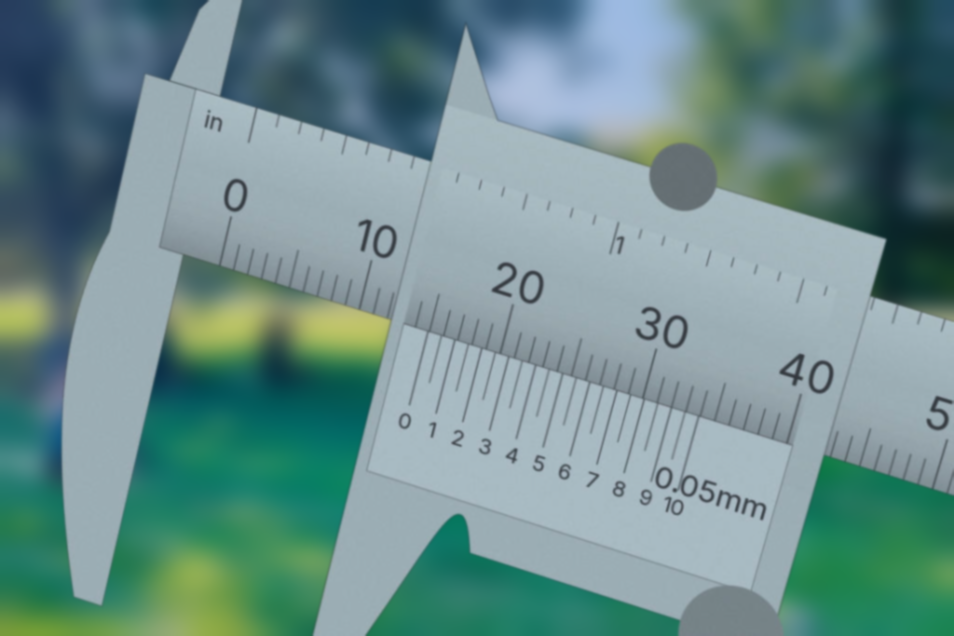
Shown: **14.9** mm
